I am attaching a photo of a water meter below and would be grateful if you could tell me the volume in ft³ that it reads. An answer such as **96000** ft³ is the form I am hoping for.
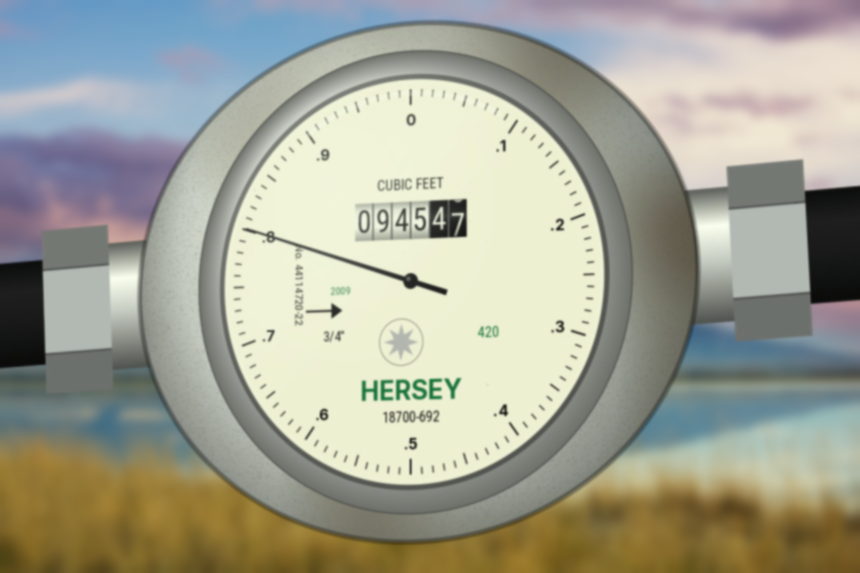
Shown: **94546.80** ft³
